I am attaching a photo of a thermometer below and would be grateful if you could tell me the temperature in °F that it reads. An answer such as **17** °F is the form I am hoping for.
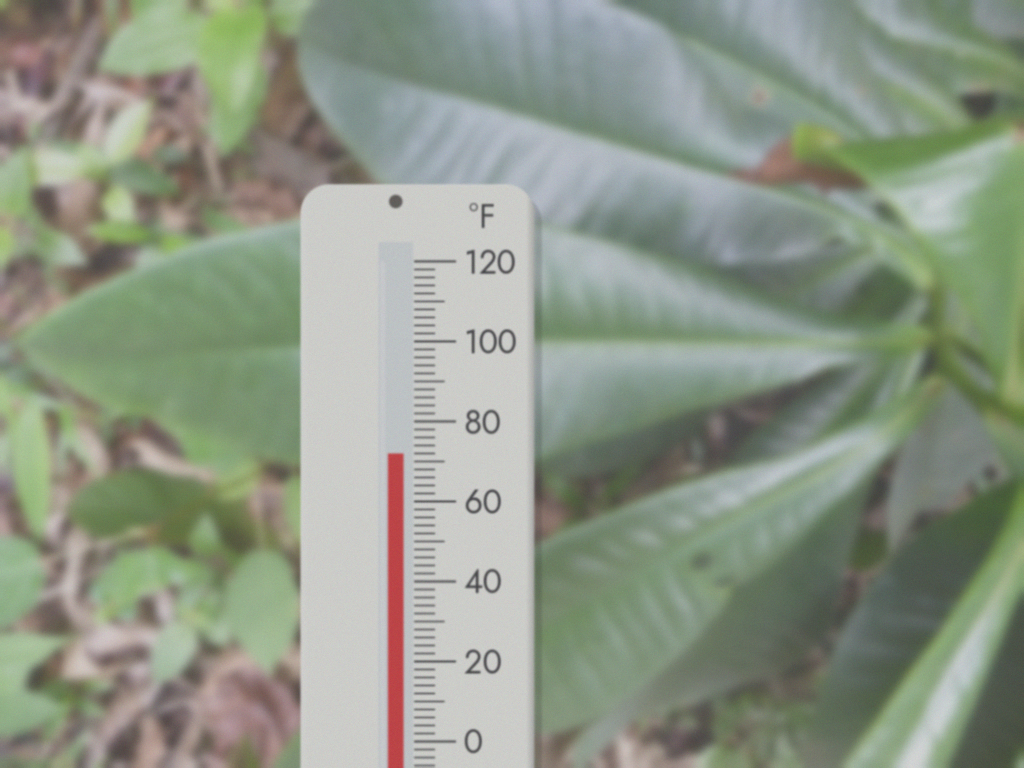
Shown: **72** °F
